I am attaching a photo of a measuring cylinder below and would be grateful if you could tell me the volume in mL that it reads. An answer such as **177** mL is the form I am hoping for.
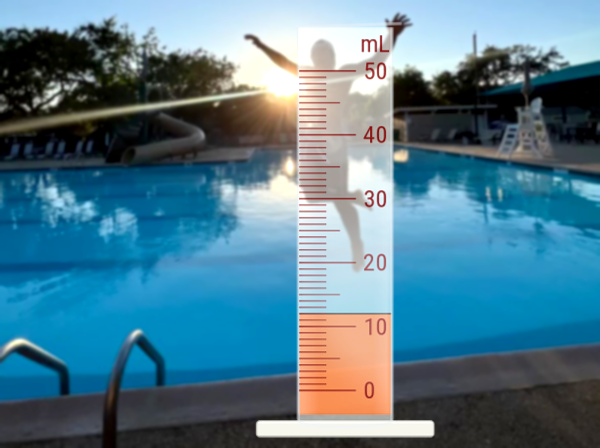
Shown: **12** mL
